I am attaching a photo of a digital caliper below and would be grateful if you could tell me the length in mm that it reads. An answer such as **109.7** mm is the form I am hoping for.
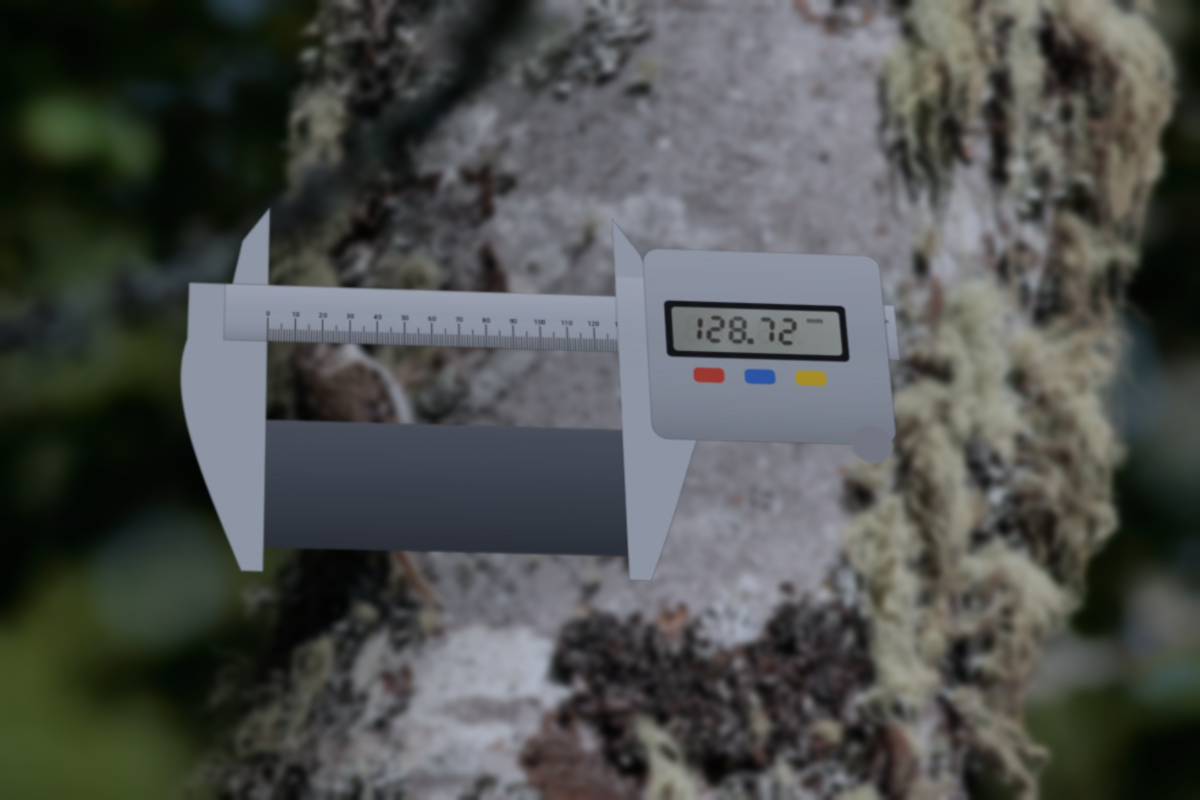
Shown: **128.72** mm
